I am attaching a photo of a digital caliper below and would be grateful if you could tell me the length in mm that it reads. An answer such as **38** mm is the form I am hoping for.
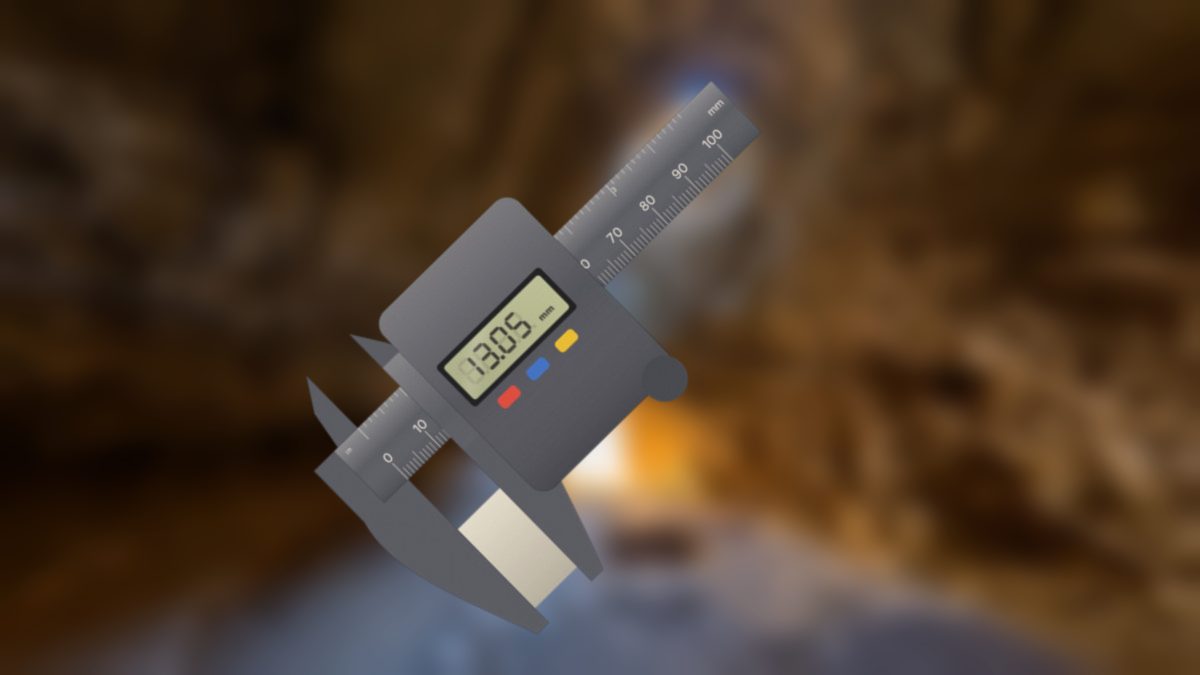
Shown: **13.05** mm
